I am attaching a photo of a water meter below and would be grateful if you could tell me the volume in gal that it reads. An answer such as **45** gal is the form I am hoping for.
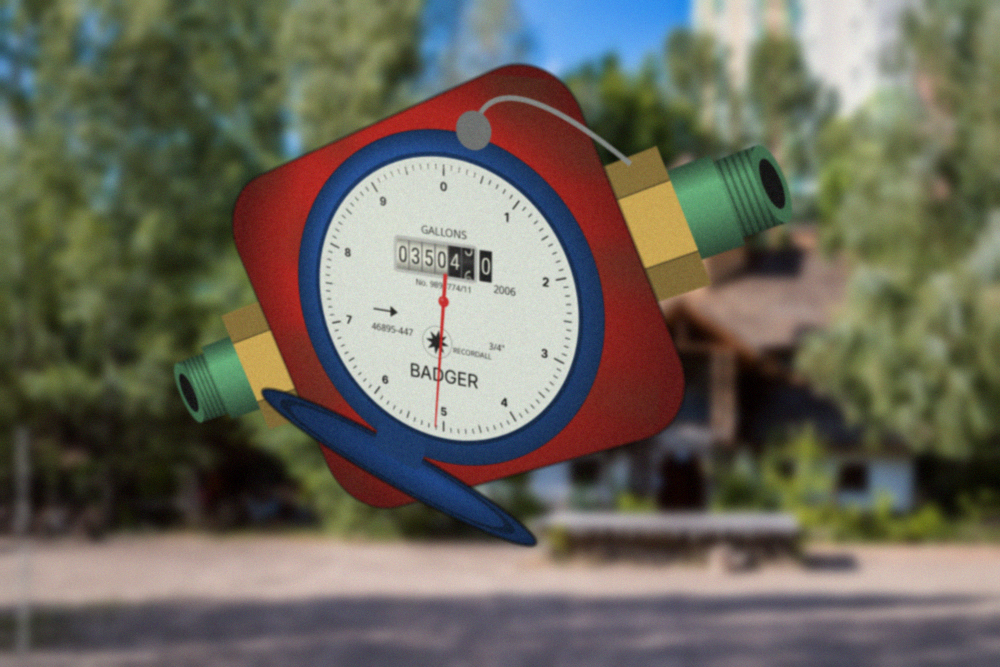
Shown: **350455.1** gal
